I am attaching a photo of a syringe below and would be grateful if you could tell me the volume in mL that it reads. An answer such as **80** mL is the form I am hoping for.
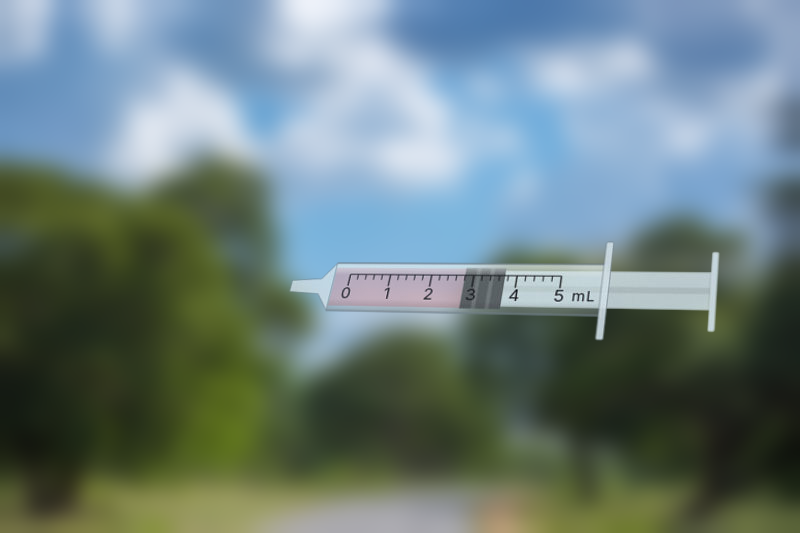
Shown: **2.8** mL
